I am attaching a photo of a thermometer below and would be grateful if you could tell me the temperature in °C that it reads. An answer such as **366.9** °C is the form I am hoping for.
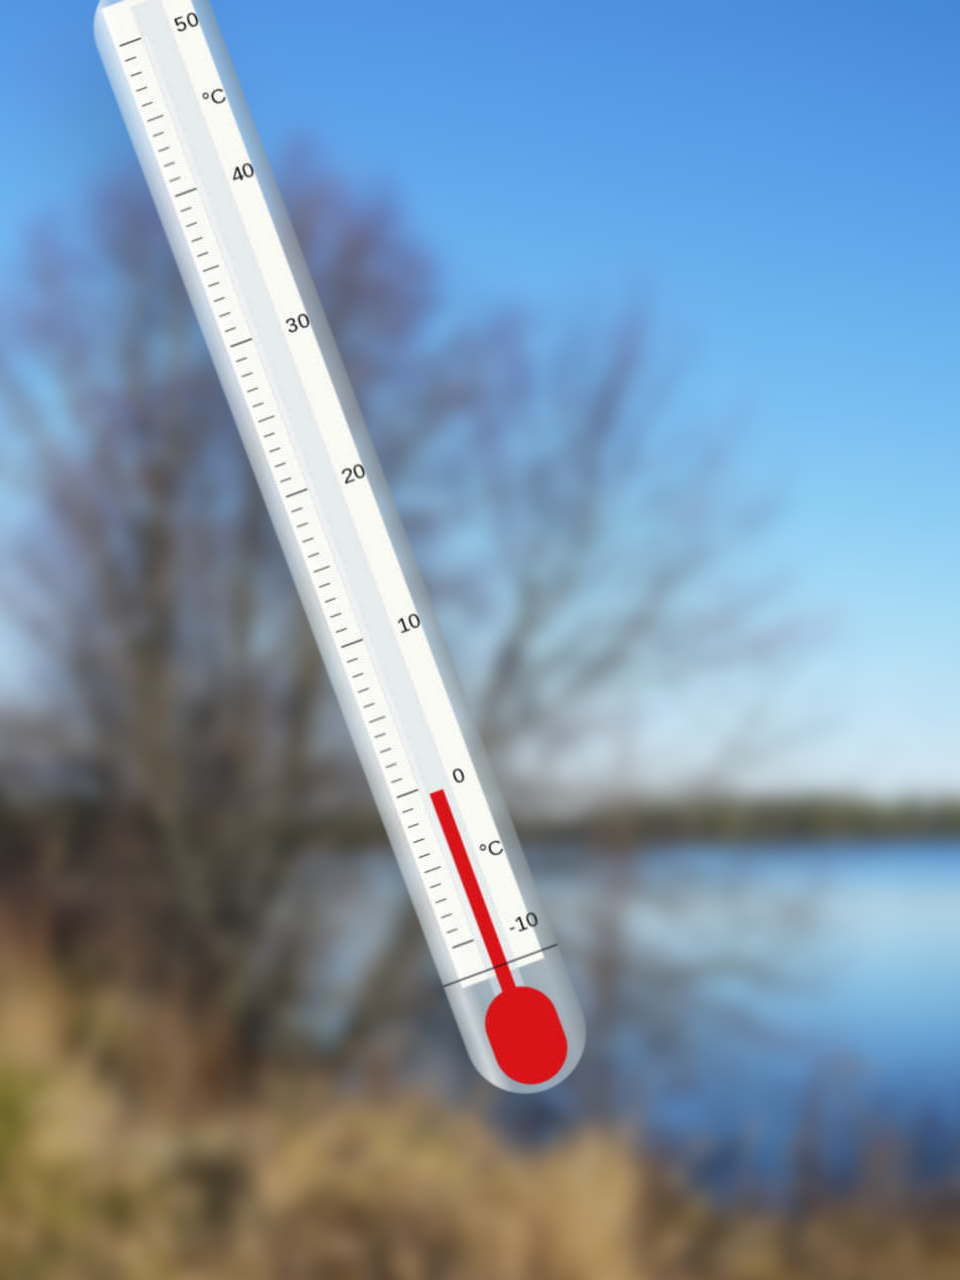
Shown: **-0.5** °C
